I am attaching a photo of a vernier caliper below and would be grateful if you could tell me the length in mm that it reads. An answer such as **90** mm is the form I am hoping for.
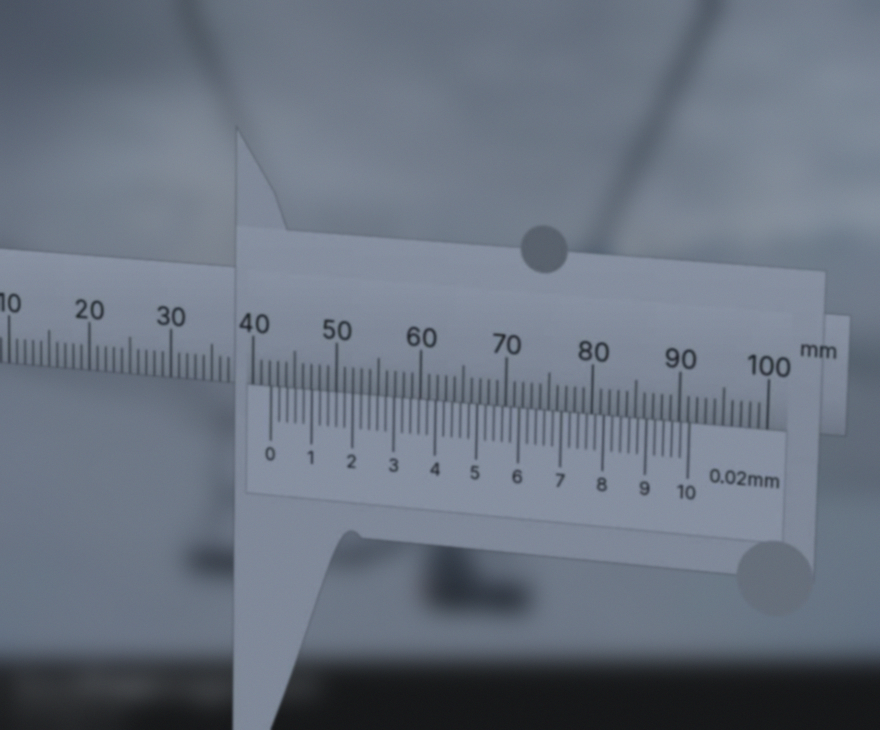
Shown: **42.2** mm
